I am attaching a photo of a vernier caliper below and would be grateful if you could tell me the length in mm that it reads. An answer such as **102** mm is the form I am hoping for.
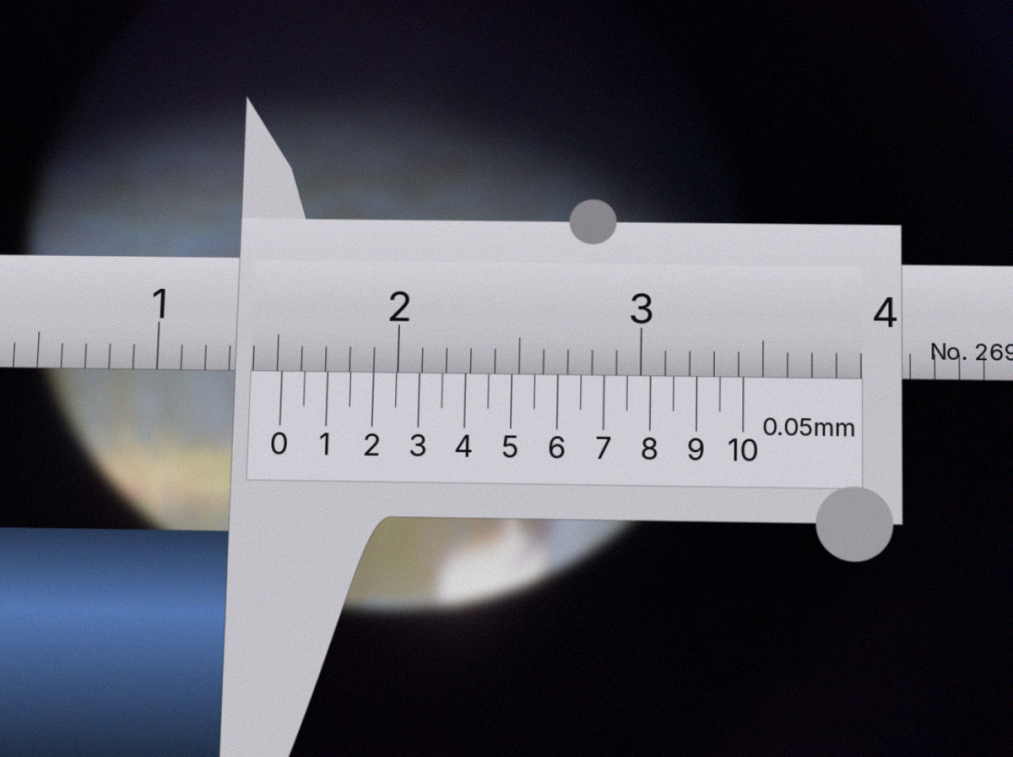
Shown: **15.20** mm
